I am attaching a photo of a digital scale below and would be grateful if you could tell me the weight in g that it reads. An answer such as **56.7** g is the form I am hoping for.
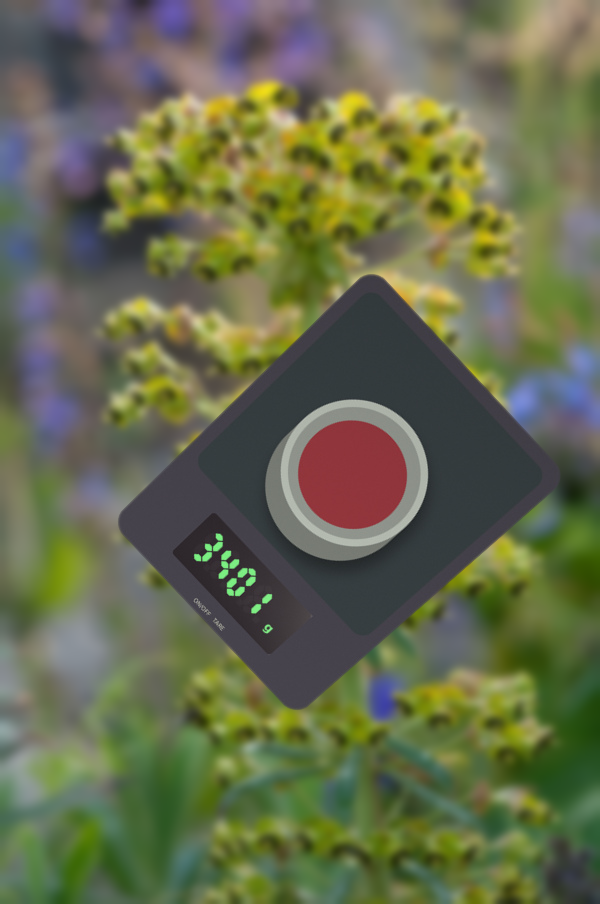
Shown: **3401** g
